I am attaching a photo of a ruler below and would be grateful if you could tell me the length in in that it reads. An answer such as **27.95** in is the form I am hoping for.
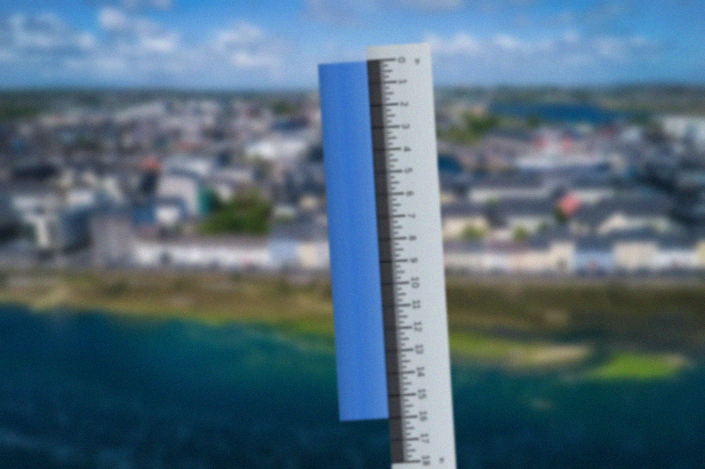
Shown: **16** in
